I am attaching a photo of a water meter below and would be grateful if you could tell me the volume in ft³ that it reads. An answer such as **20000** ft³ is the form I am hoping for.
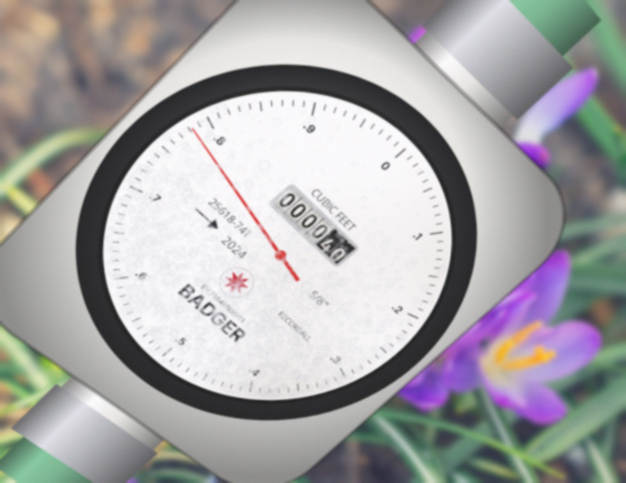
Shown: **39.78** ft³
